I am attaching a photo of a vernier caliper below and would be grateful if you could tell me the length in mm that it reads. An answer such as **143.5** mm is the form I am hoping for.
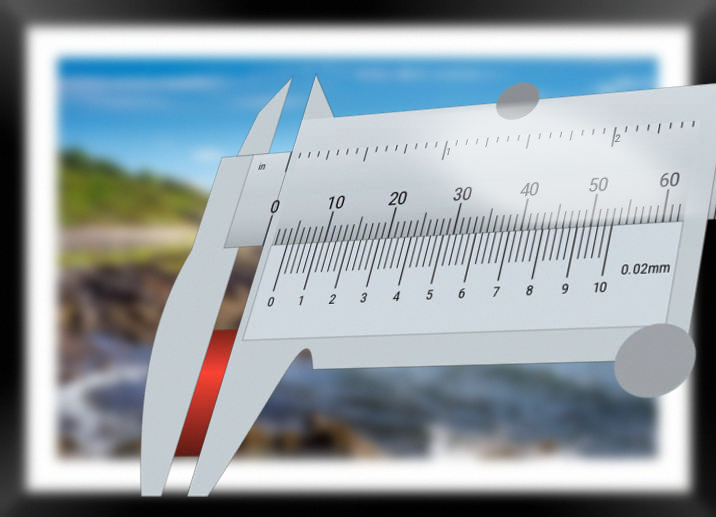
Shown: **4.0** mm
